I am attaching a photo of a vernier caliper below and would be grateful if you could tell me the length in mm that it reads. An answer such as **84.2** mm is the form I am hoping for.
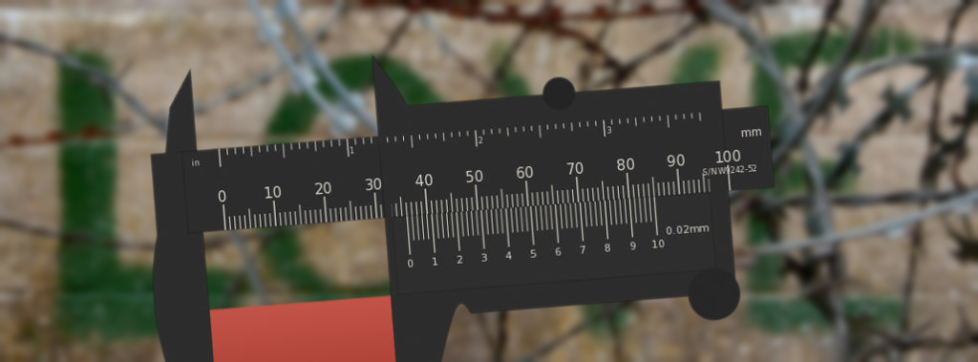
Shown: **36.0** mm
